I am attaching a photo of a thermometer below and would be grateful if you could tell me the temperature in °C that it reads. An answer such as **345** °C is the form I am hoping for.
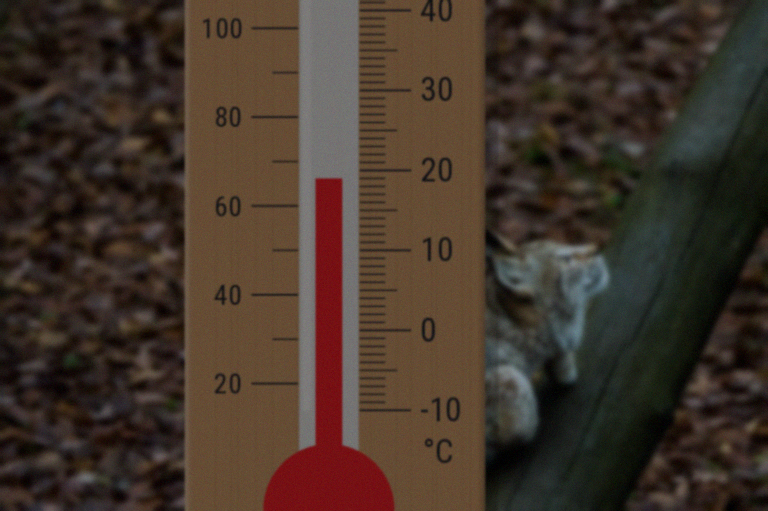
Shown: **19** °C
